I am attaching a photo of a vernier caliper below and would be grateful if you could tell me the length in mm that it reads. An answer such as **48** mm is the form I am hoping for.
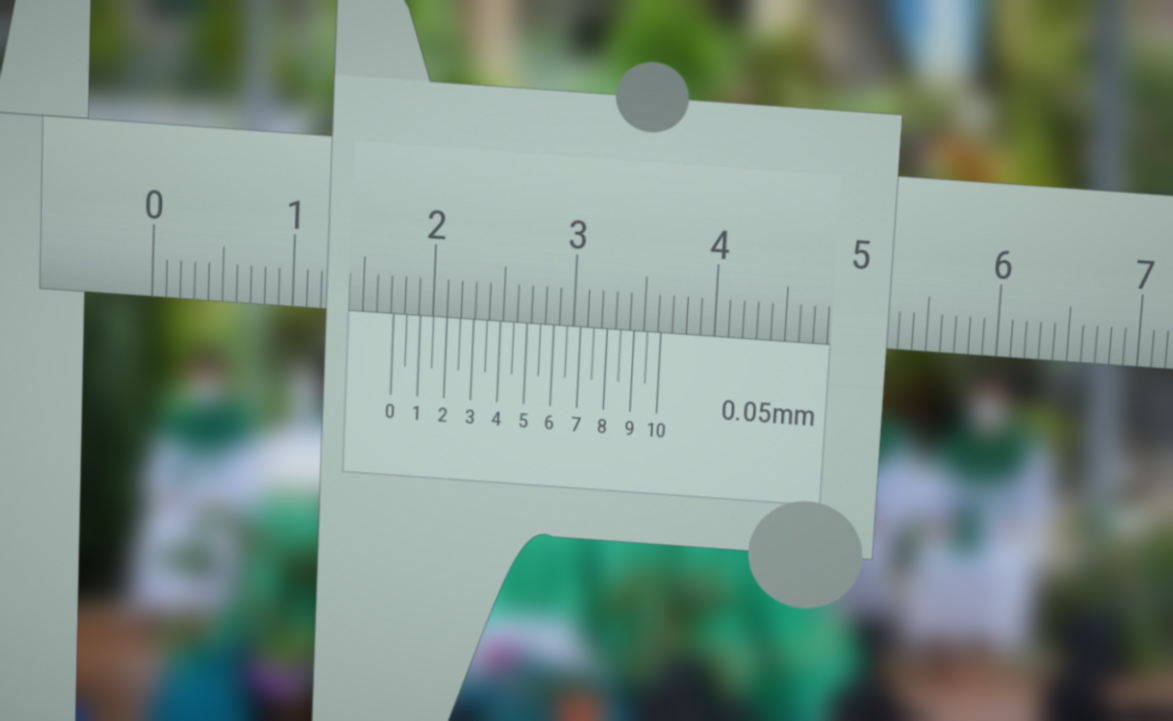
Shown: **17.2** mm
